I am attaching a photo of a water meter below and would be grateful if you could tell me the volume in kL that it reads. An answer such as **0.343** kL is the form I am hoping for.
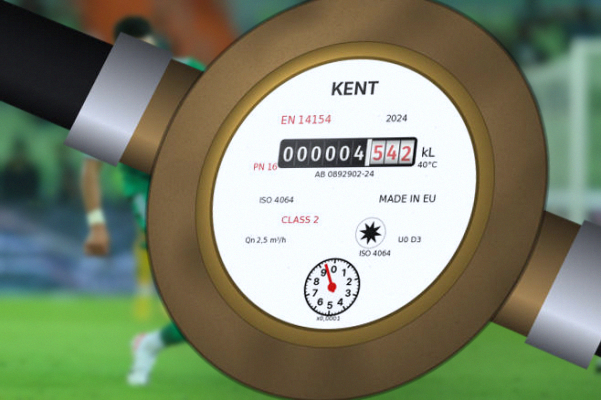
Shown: **4.5419** kL
